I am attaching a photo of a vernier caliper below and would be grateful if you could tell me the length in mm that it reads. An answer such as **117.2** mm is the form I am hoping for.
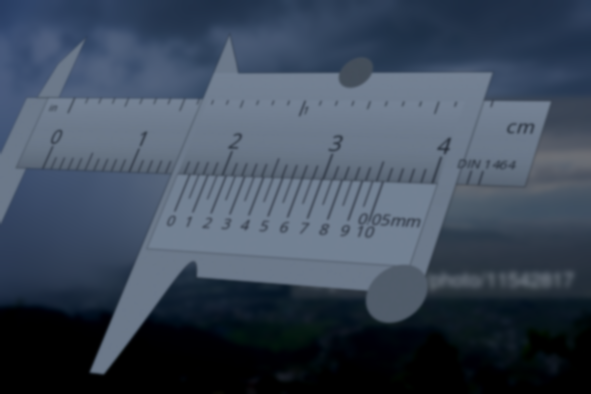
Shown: **16.6** mm
